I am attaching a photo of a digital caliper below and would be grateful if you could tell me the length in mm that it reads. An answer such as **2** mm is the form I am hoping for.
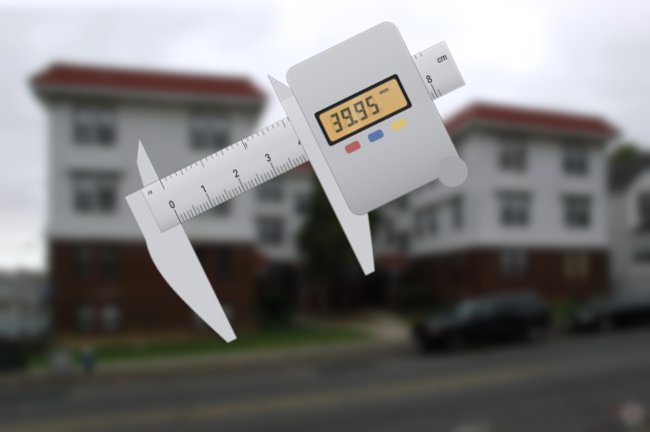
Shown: **39.95** mm
